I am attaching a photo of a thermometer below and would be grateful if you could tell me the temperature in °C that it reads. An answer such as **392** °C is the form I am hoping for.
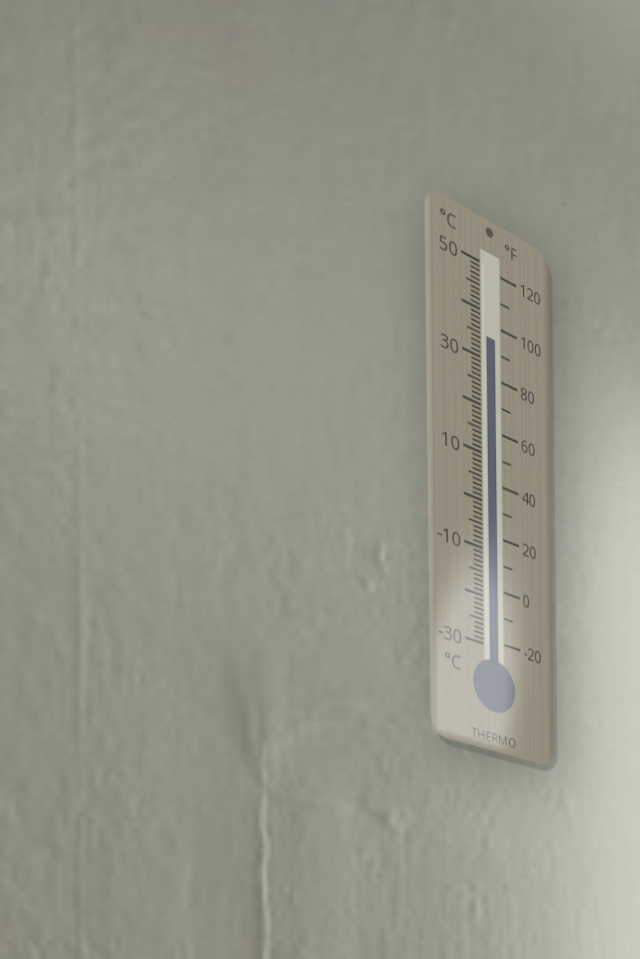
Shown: **35** °C
